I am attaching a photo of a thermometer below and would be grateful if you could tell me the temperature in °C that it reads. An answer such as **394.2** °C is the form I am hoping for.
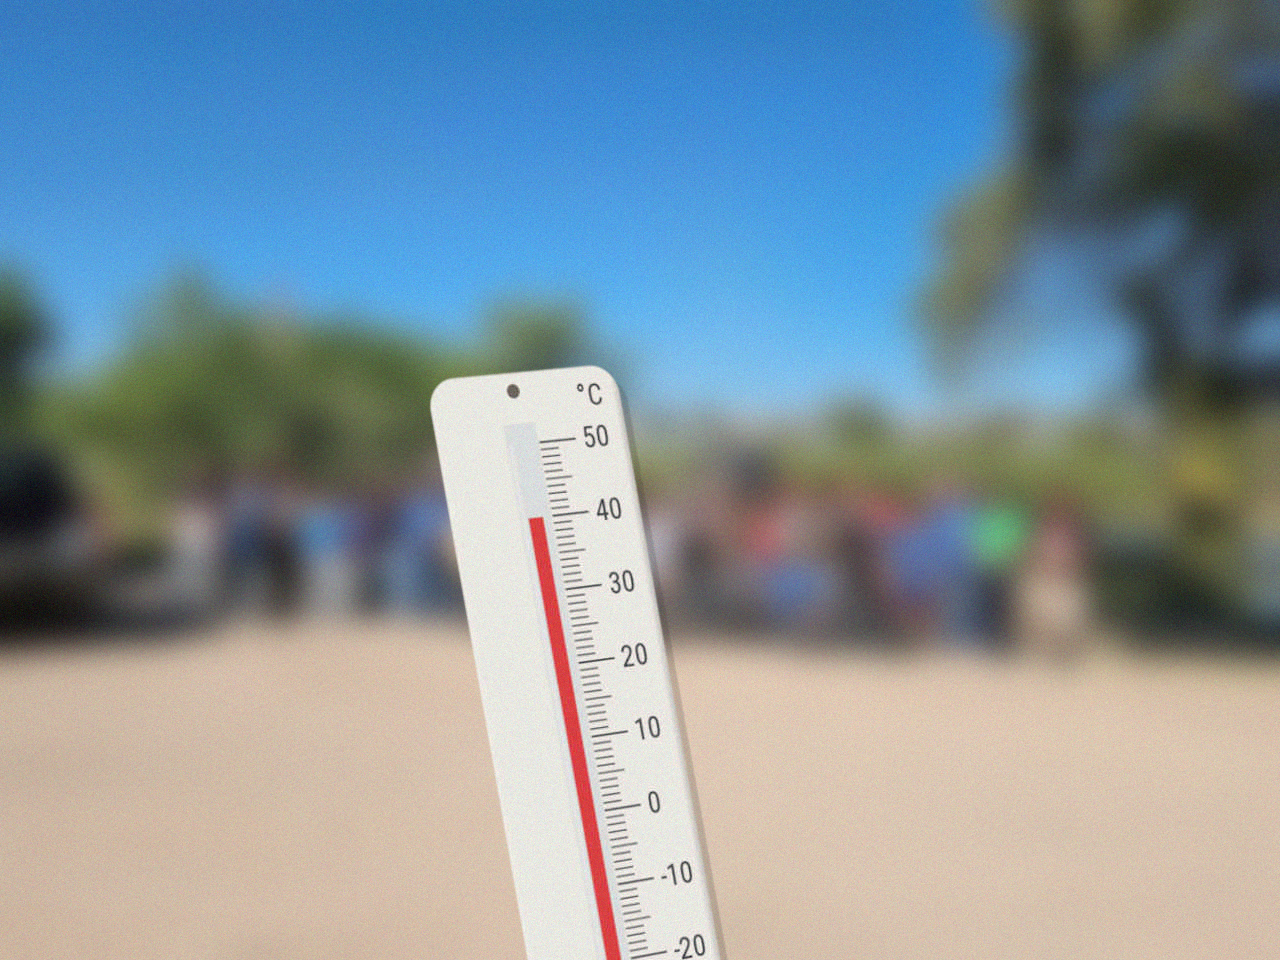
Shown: **40** °C
